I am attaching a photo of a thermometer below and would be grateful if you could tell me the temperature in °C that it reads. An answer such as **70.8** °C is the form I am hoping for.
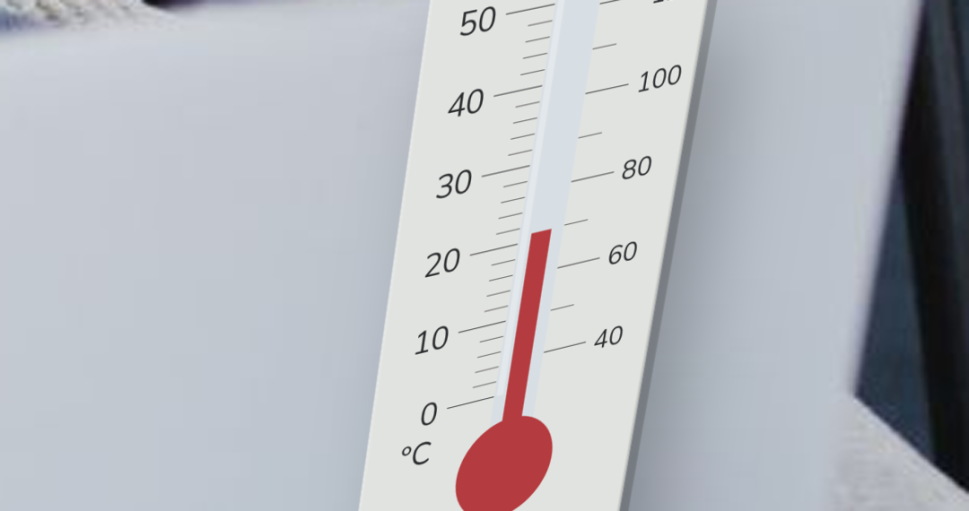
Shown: **21** °C
